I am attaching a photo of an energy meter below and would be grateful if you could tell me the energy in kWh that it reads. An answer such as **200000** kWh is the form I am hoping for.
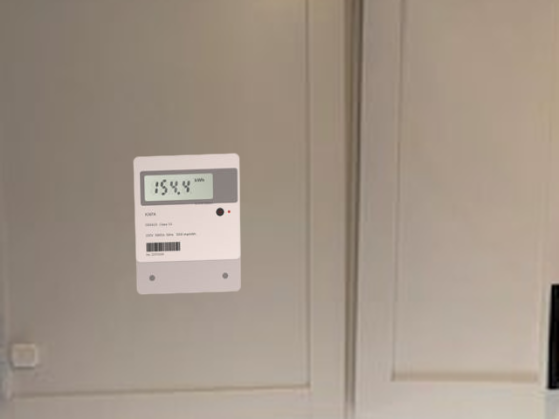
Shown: **154.4** kWh
